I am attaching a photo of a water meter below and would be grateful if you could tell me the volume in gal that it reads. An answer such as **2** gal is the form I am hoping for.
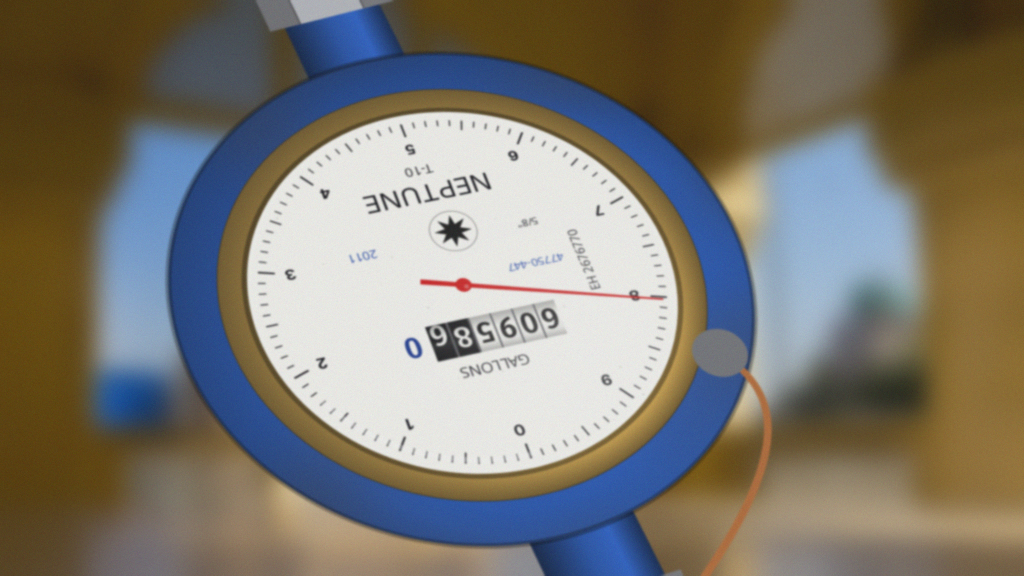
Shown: **6095858.0** gal
